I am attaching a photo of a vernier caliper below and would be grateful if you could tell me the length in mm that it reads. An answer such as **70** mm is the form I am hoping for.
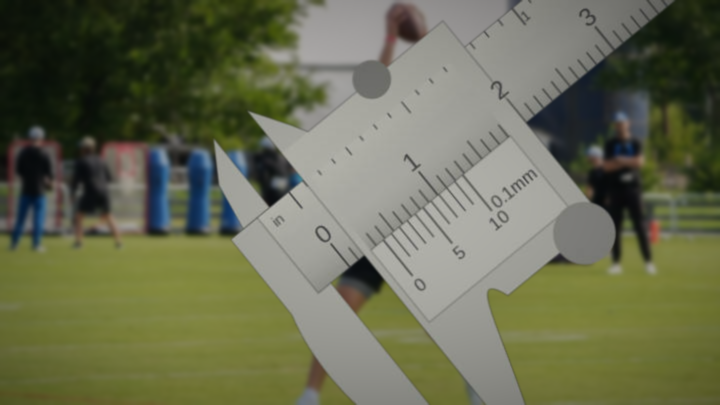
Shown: **3.8** mm
